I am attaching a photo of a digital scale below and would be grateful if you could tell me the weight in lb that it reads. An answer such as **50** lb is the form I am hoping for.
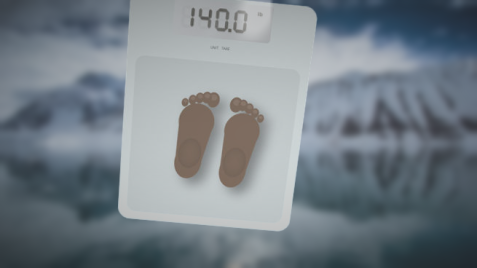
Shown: **140.0** lb
